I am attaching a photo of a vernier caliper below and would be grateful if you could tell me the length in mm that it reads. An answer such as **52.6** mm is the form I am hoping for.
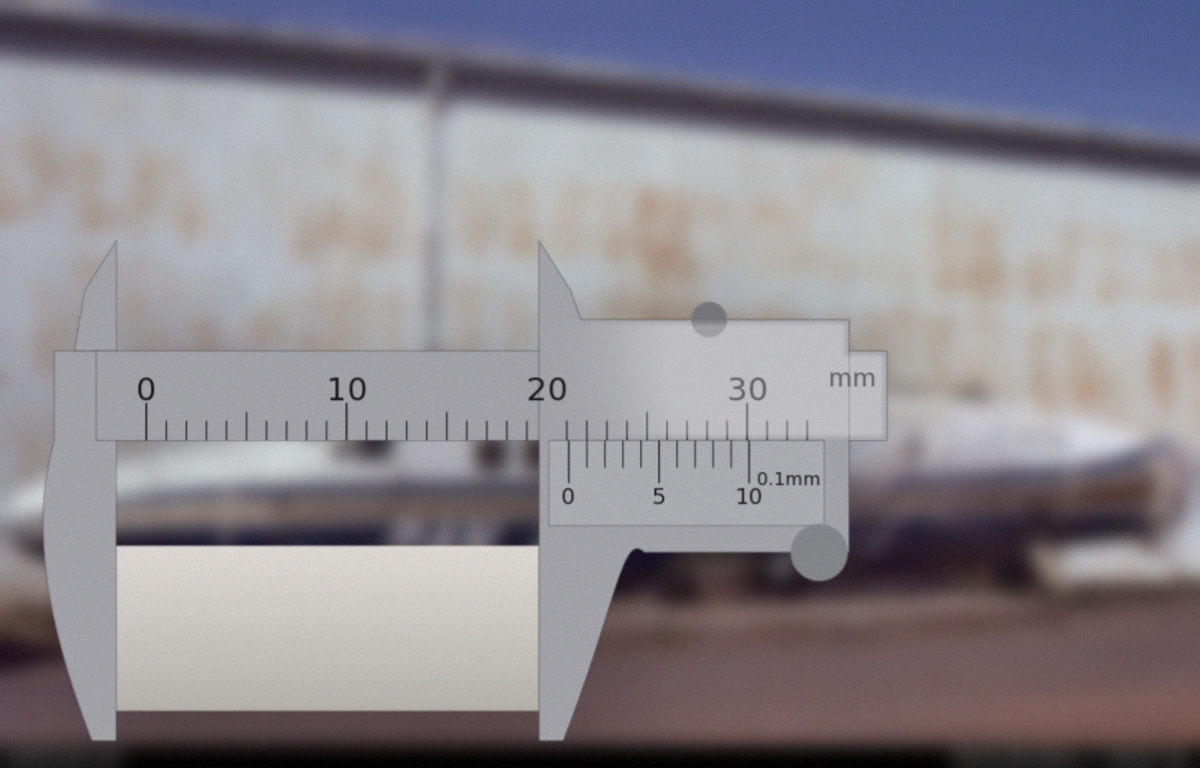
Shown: **21.1** mm
